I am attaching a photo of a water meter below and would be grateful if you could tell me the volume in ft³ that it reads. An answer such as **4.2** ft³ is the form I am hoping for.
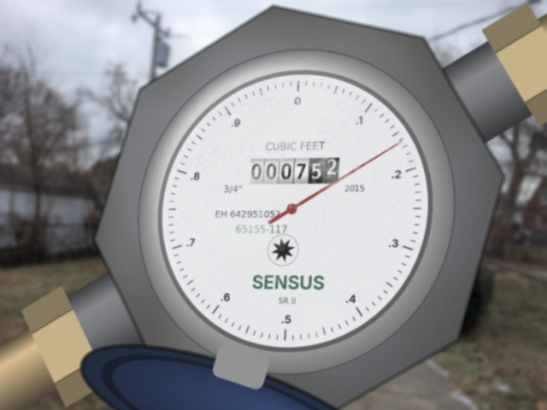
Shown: **752.16** ft³
